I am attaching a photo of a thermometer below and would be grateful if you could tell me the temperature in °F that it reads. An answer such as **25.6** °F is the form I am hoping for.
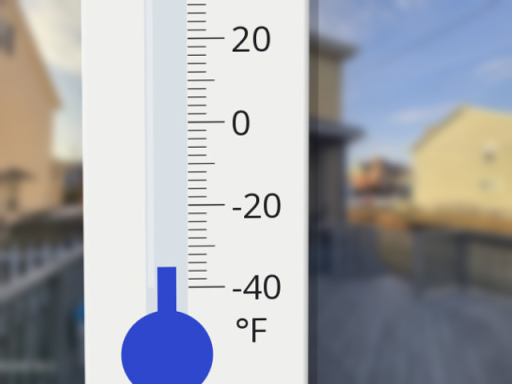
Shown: **-35** °F
